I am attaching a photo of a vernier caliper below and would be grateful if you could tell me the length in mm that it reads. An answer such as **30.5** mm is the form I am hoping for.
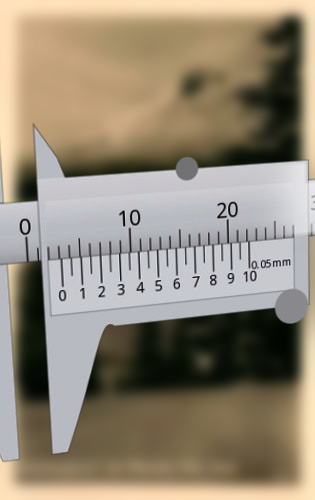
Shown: **3.2** mm
